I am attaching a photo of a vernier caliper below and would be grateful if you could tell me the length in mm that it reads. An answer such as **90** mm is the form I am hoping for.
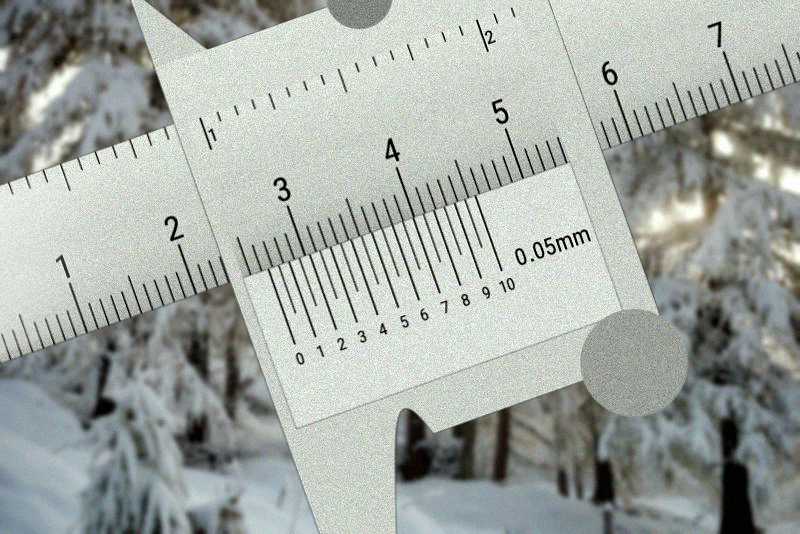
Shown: **26.6** mm
